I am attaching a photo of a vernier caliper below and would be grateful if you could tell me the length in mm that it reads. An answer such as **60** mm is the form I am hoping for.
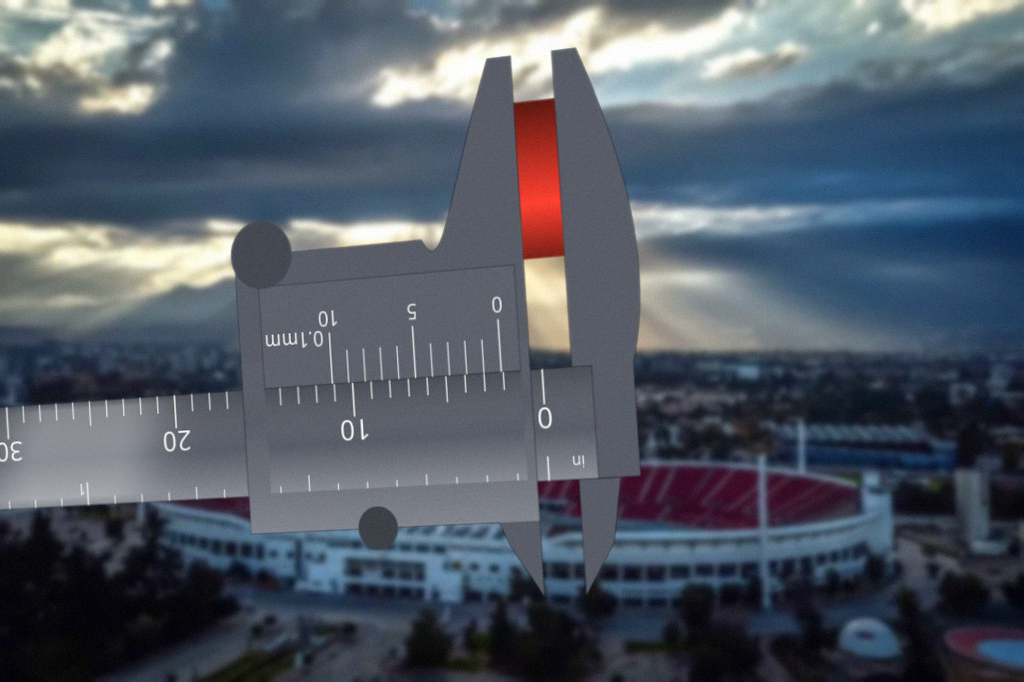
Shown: **2.1** mm
